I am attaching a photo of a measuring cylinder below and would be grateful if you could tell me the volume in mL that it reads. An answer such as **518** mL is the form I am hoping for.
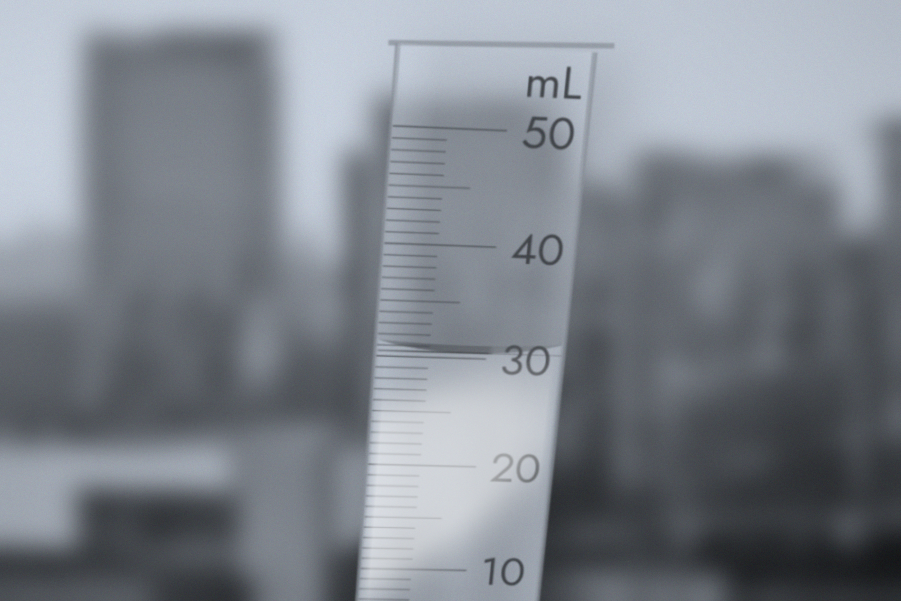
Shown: **30.5** mL
